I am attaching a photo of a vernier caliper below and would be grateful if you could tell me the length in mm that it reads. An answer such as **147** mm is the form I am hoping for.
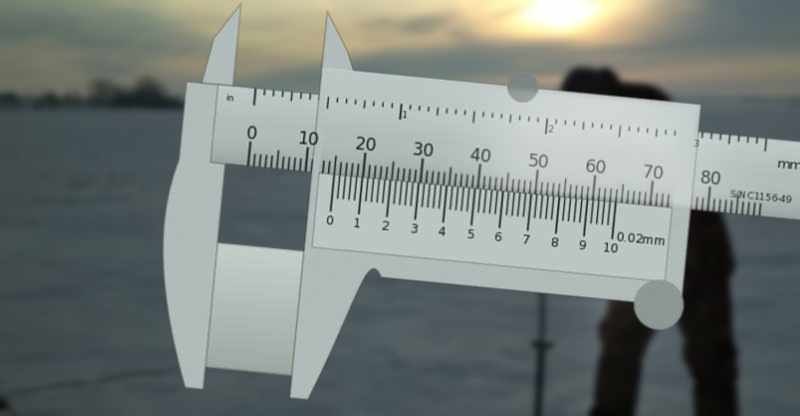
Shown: **15.0** mm
